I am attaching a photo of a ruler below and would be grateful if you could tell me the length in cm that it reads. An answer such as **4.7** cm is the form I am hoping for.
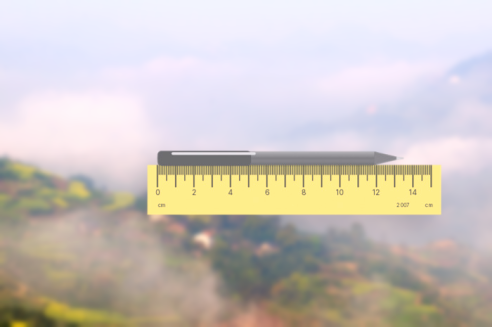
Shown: **13.5** cm
